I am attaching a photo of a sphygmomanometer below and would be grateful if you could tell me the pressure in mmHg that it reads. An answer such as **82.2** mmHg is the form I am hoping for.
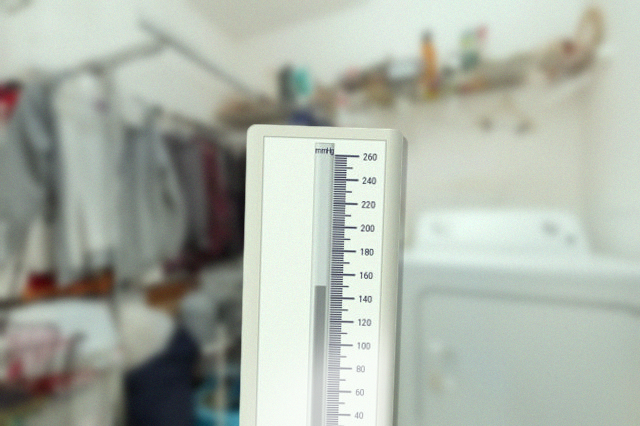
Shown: **150** mmHg
